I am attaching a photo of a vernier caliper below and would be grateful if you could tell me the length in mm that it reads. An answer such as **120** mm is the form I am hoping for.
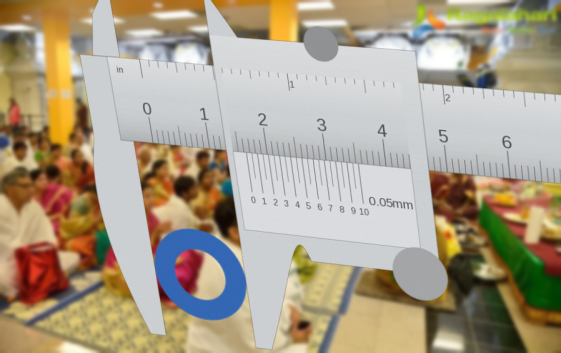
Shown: **16.4** mm
